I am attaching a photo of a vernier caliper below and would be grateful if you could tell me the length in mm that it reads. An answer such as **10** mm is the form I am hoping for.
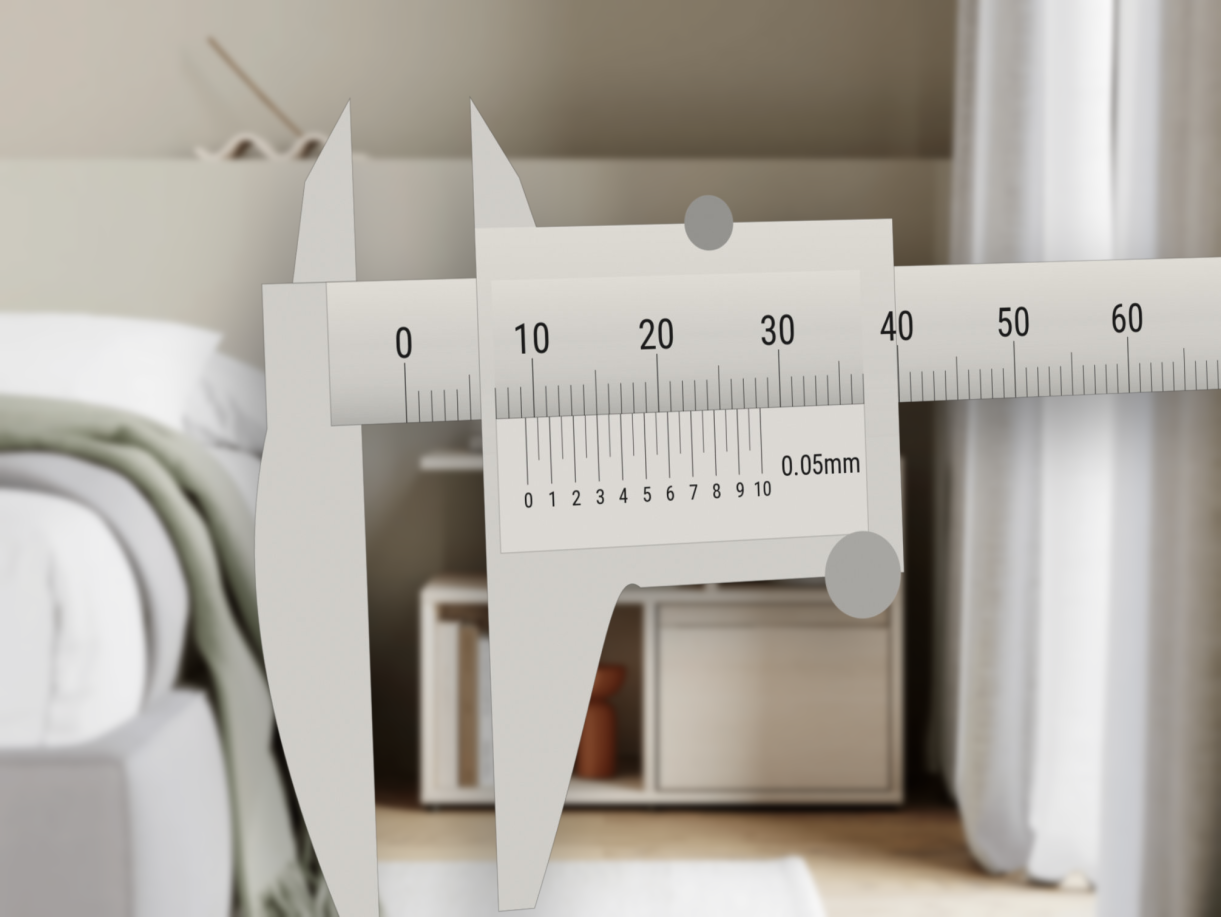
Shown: **9.3** mm
